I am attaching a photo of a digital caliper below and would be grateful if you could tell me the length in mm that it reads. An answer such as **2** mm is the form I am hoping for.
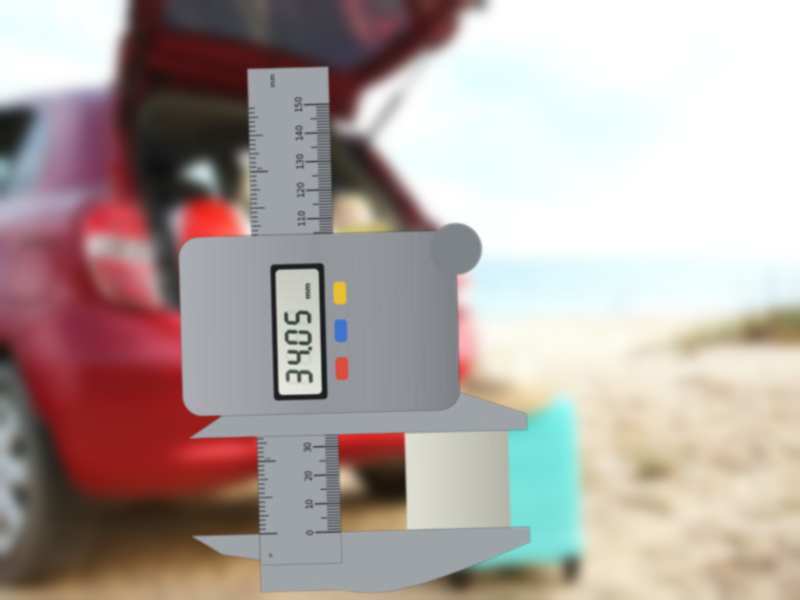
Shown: **34.05** mm
